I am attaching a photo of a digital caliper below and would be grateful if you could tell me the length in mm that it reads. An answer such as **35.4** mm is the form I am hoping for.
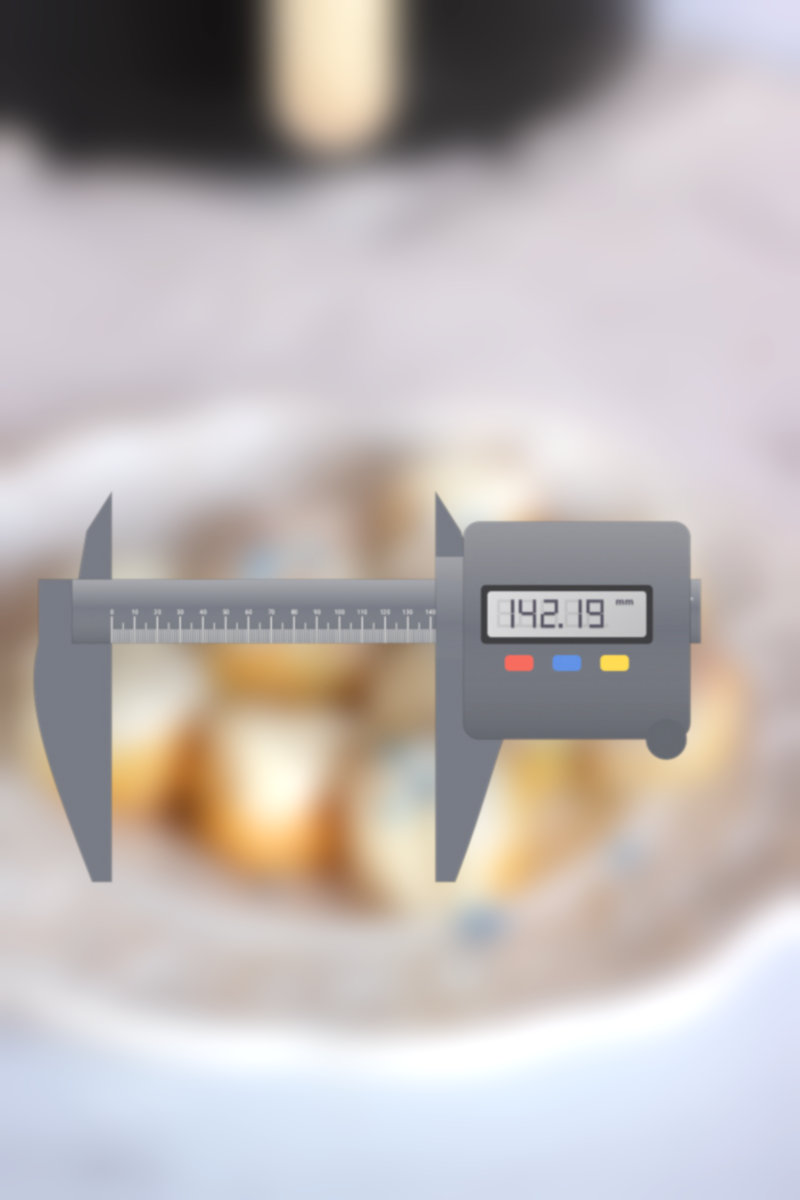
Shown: **142.19** mm
